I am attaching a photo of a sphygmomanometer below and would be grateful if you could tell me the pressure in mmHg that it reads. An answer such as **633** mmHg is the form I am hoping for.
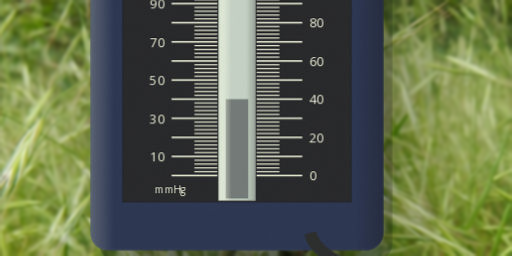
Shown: **40** mmHg
